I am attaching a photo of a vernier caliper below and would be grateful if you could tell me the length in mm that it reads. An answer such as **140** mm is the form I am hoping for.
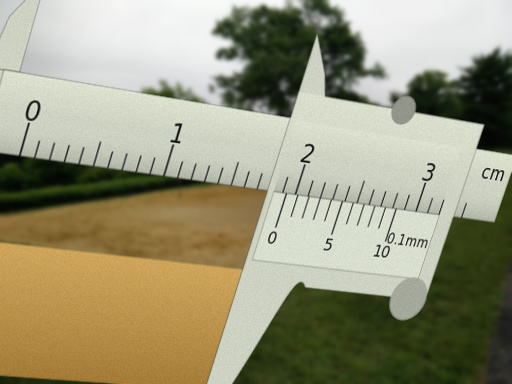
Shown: **19.3** mm
